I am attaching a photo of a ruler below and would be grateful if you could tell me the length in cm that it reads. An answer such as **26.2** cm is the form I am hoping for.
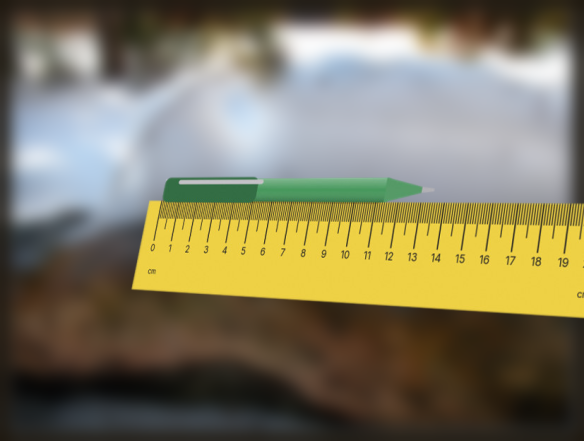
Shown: **13.5** cm
